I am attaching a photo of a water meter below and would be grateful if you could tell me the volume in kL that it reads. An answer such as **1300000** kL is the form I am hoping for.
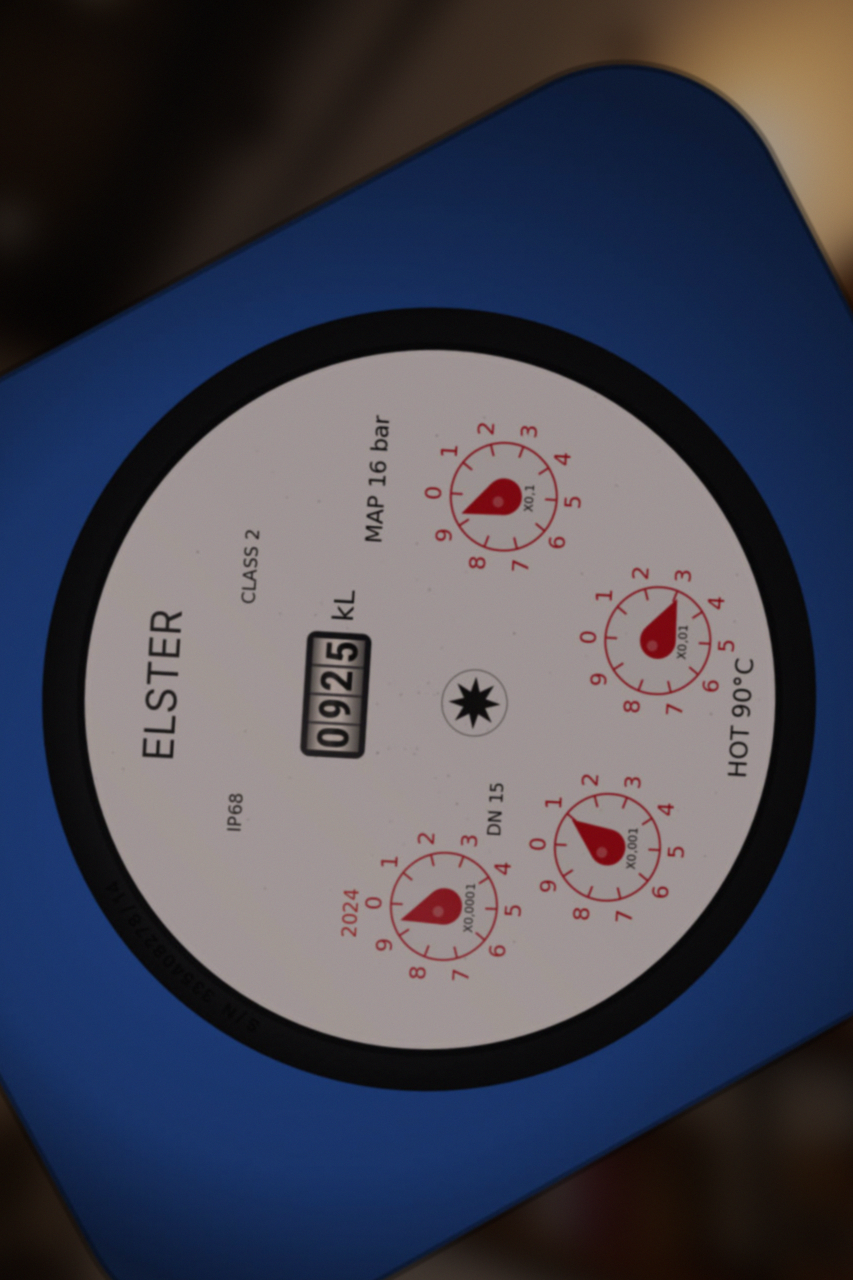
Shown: **924.9309** kL
